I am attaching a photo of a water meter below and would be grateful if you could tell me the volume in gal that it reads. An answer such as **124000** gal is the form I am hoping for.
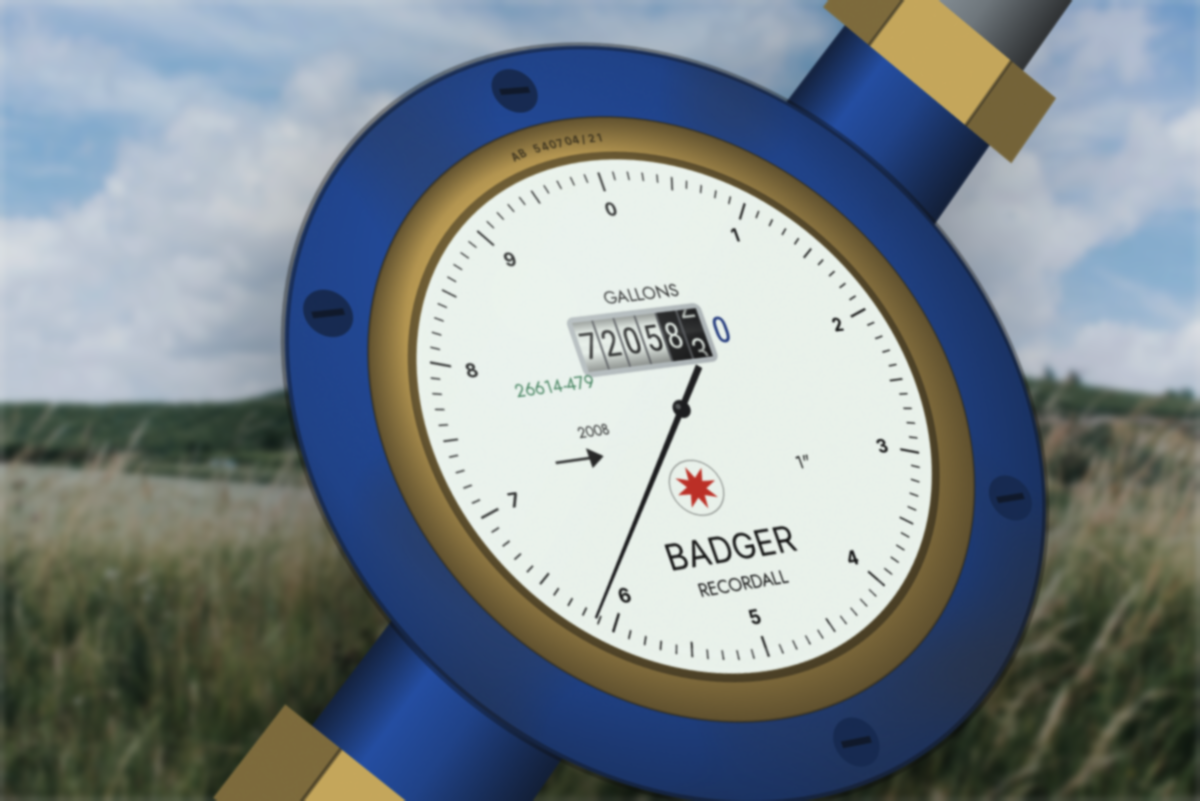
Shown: **7205826.1** gal
